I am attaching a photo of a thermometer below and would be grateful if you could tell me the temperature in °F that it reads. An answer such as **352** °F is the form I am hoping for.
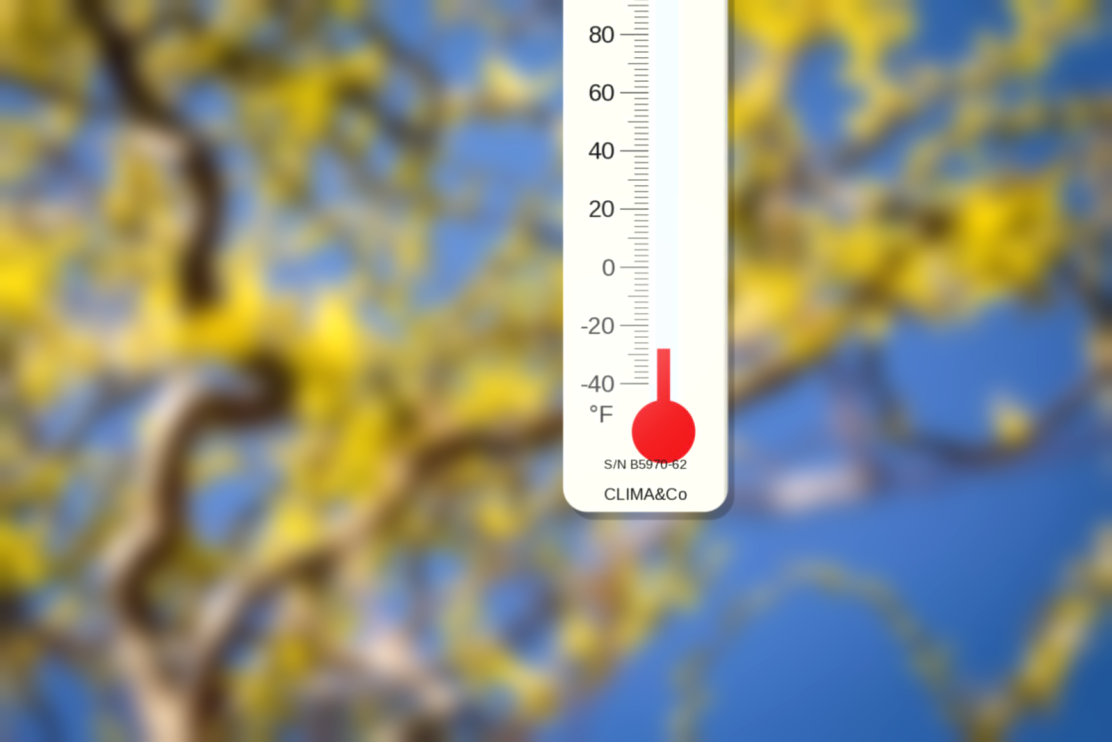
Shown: **-28** °F
